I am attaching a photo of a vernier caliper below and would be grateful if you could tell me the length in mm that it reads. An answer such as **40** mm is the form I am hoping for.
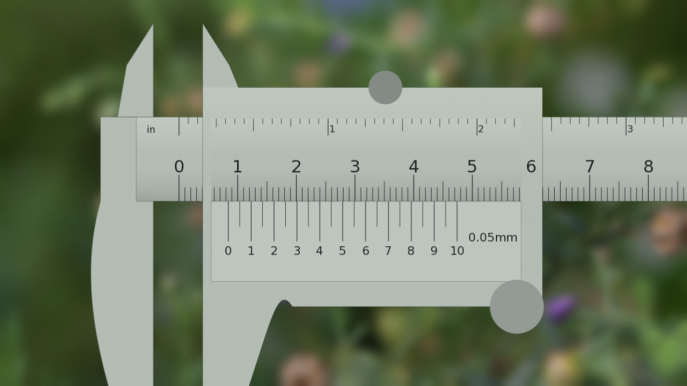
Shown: **8.4** mm
